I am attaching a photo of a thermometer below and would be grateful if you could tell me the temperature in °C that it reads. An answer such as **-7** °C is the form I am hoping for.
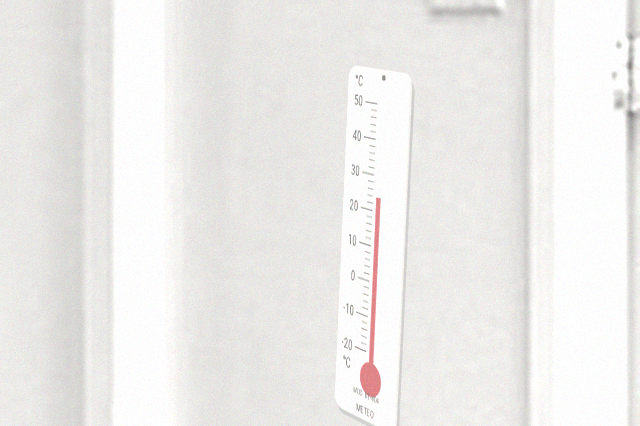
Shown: **24** °C
